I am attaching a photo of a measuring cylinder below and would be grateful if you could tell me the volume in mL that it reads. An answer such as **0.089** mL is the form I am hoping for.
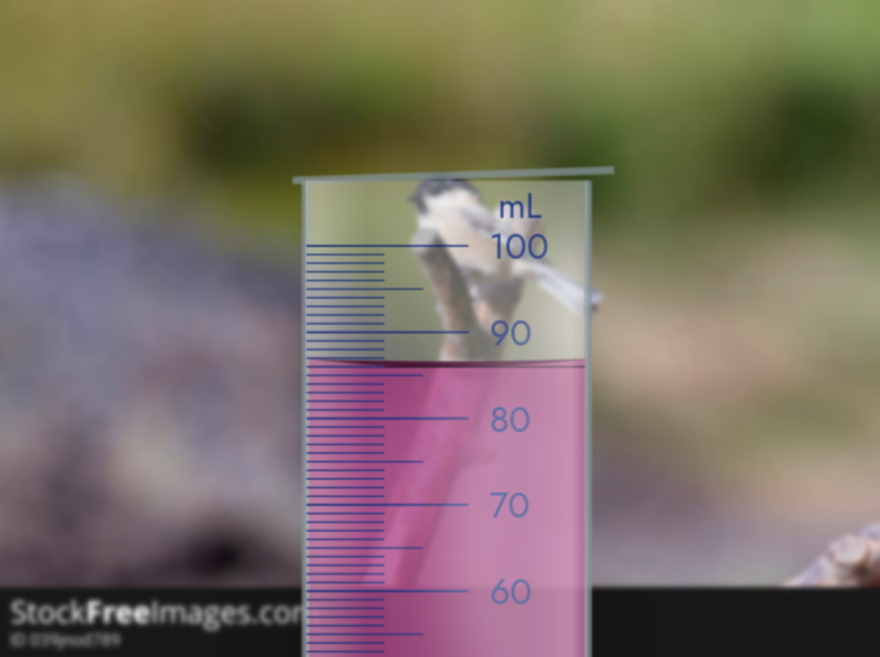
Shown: **86** mL
